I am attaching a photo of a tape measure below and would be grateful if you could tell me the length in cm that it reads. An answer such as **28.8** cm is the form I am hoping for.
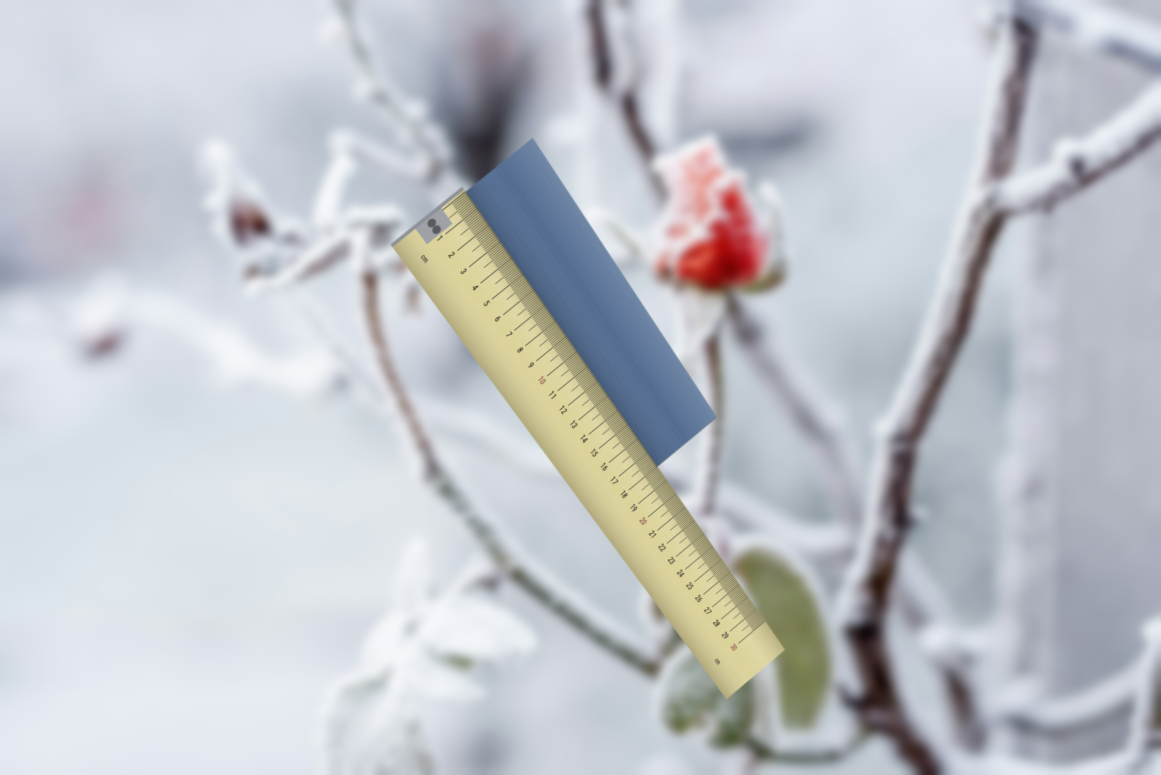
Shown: **18** cm
